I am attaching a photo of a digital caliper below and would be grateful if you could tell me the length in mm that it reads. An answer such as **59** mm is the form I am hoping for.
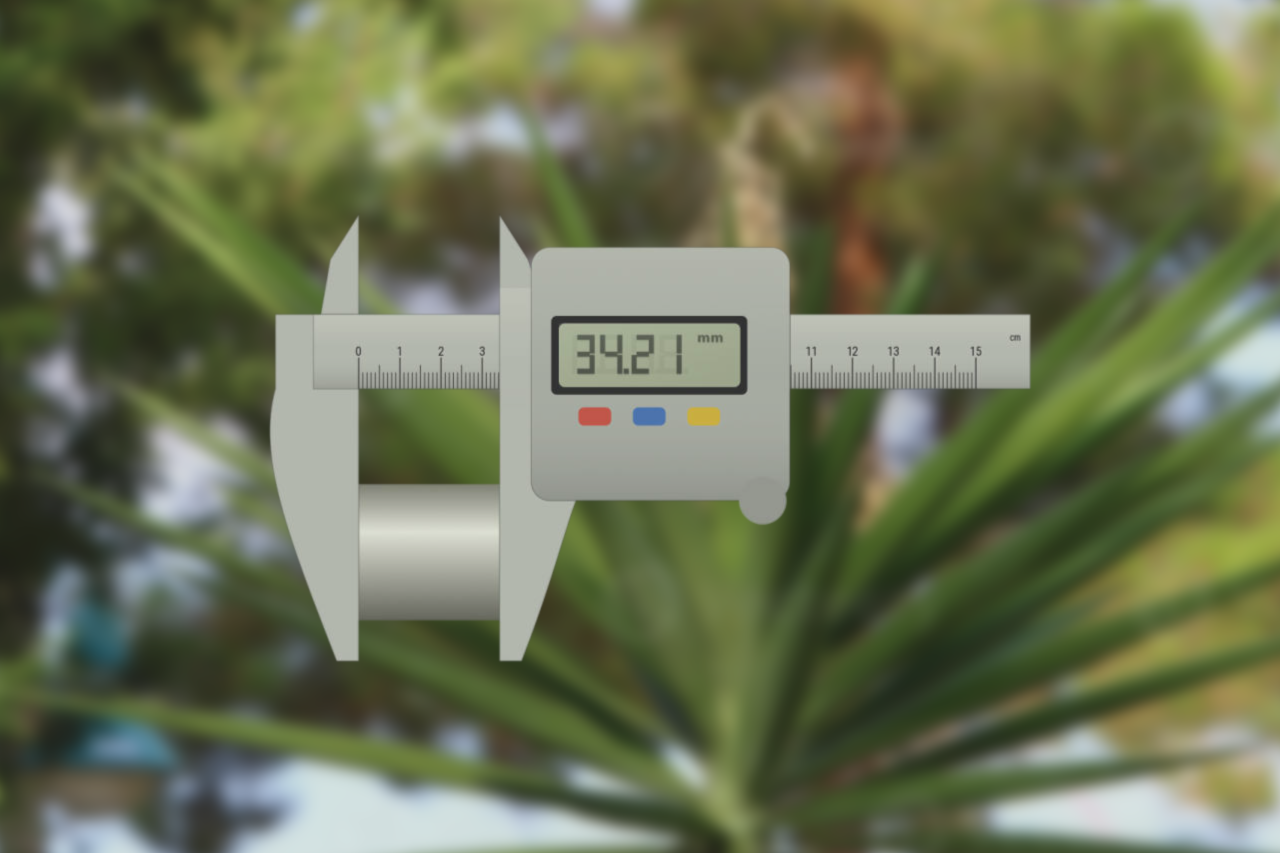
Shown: **34.21** mm
